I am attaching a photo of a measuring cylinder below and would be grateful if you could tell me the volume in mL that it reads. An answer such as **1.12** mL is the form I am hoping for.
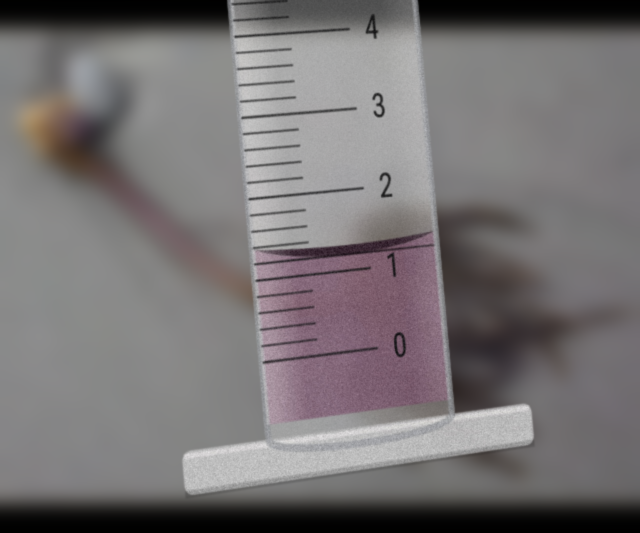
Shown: **1.2** mL
